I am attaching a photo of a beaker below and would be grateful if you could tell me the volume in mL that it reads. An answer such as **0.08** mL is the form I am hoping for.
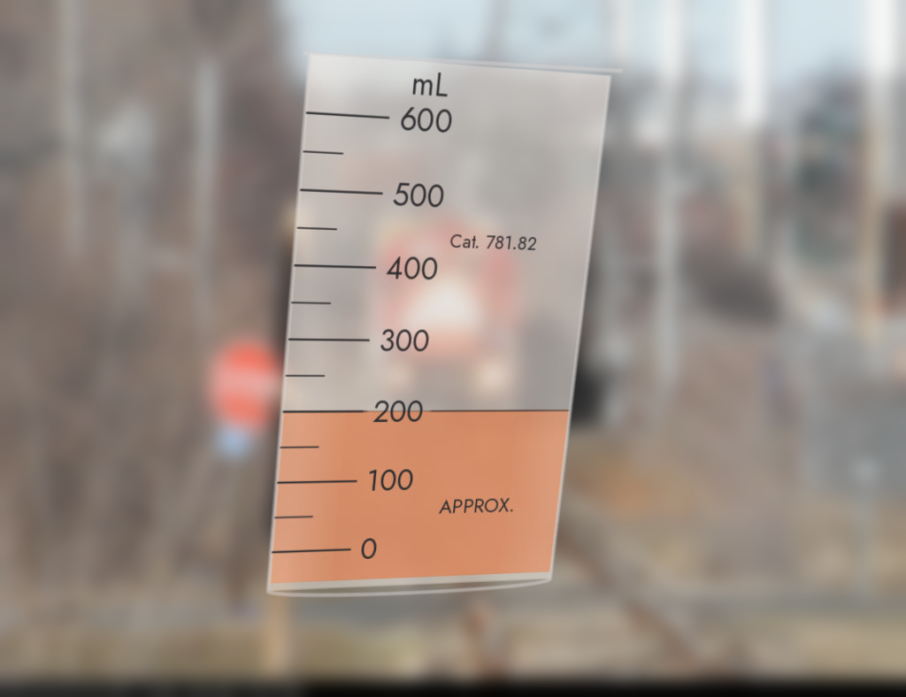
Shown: **200** mL
